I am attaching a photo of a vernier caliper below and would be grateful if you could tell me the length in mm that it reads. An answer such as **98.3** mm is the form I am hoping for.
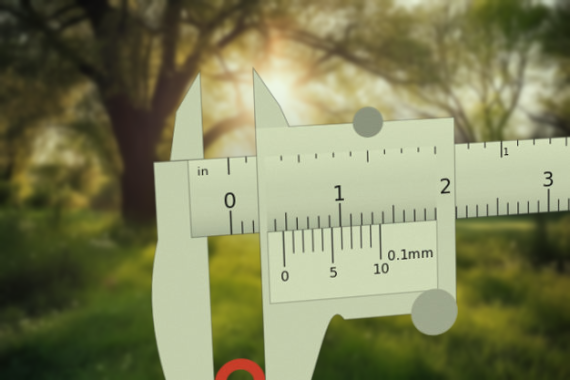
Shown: **4.7** mm
